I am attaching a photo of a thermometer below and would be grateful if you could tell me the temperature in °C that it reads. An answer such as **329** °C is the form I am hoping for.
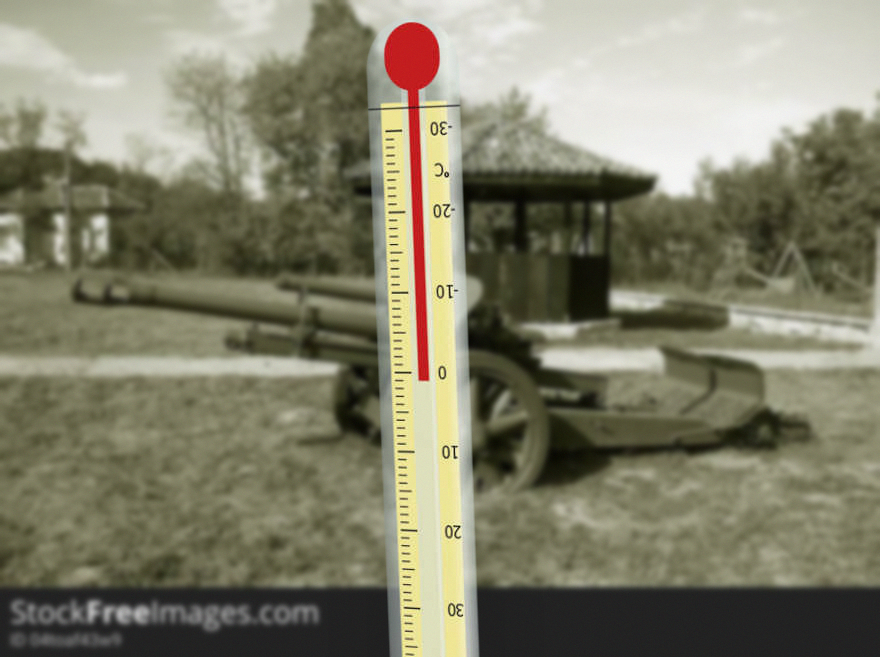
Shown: **1** °C
